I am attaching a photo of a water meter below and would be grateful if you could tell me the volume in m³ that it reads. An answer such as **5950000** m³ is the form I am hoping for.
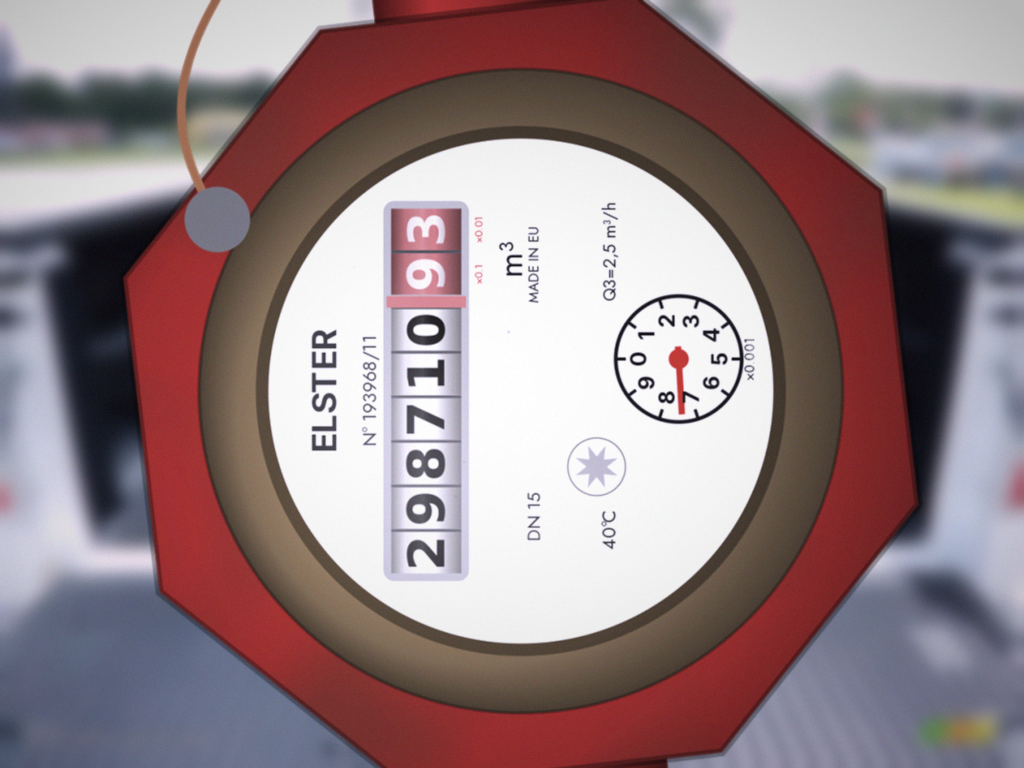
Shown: **298710.937** m³
